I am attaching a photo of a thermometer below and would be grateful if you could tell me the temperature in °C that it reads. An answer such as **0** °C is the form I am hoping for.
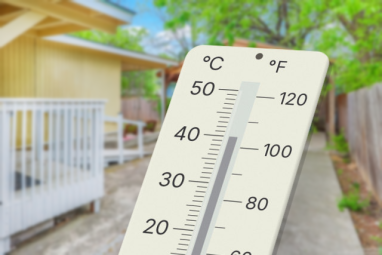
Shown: **40** °C
